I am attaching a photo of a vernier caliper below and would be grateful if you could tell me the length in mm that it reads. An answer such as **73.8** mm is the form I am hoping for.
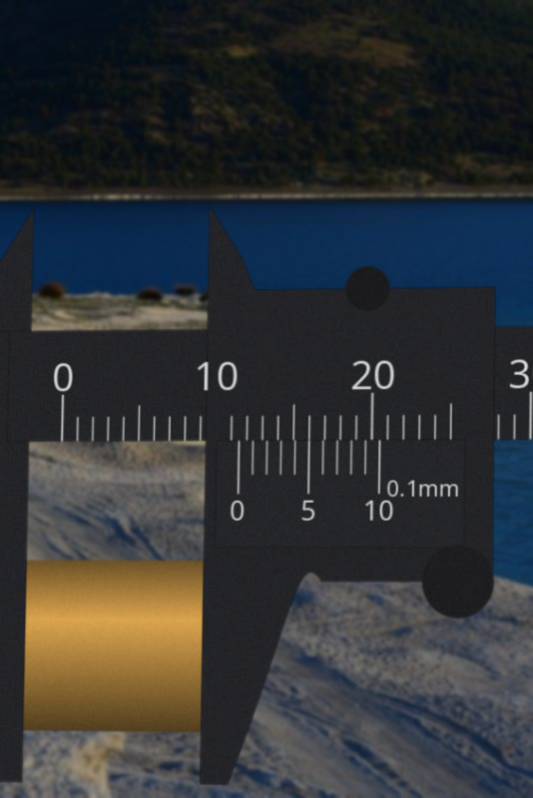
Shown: **11.5** mm
